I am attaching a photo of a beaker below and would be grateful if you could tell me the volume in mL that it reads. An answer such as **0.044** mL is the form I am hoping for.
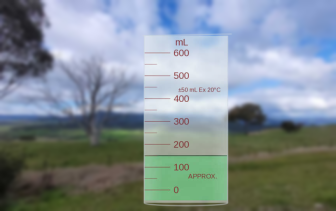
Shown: **150** mL
